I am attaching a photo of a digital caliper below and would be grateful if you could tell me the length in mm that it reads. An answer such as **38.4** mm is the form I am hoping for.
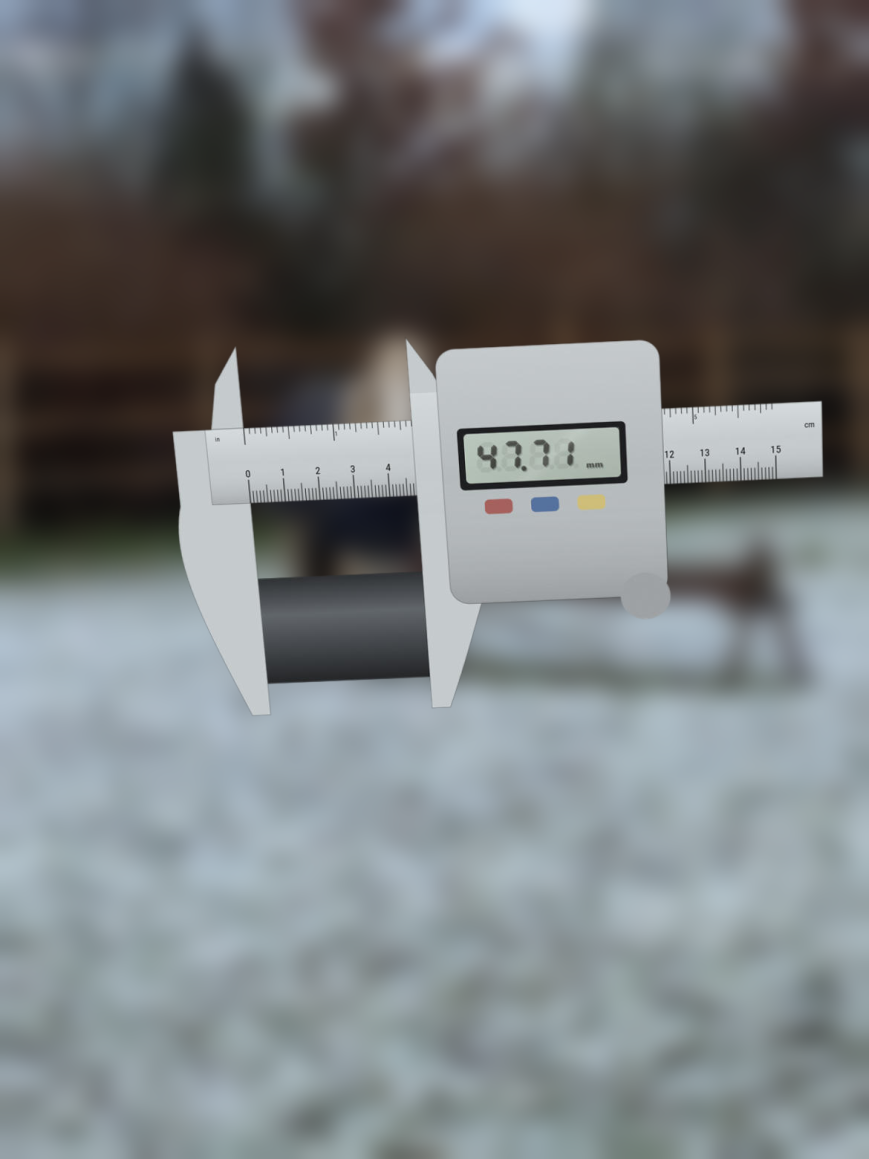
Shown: **47.71** mm
